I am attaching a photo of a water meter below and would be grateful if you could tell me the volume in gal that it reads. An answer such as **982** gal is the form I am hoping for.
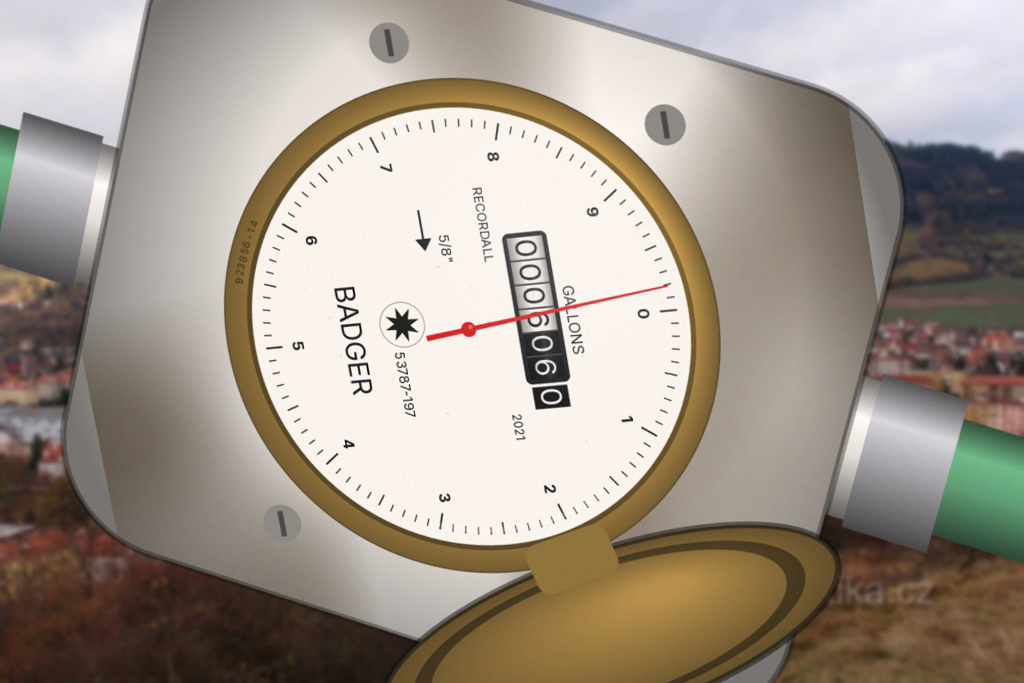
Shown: **6059.8** gal
